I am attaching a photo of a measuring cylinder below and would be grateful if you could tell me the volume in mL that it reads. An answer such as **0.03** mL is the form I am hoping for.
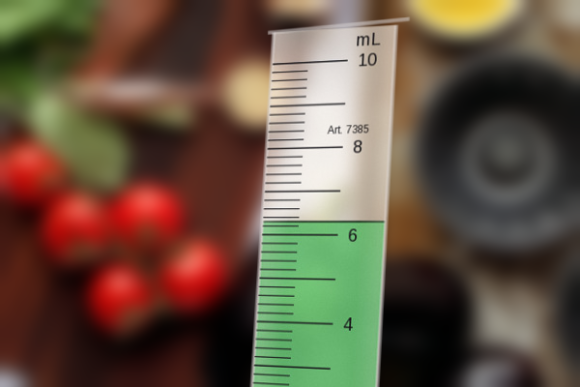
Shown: **6.3** mL
